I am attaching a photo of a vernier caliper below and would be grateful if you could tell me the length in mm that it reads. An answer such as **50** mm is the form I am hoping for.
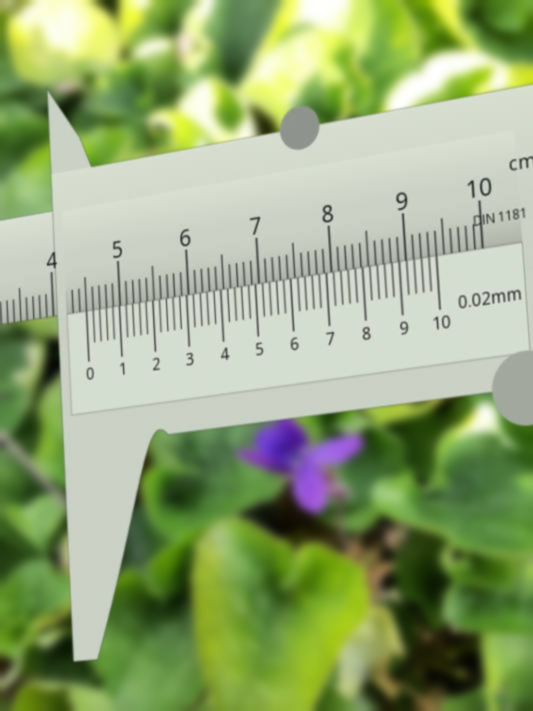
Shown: **45.0** mm
